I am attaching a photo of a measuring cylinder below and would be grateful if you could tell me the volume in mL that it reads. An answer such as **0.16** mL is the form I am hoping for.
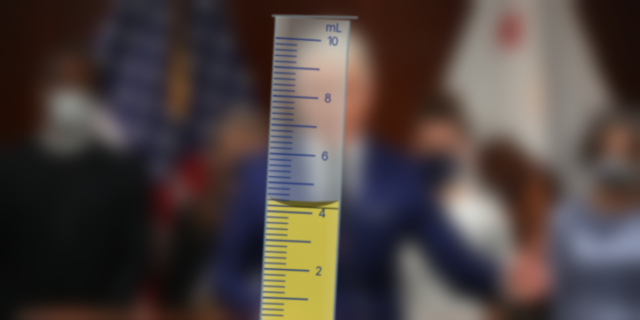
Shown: **4.2** mL
